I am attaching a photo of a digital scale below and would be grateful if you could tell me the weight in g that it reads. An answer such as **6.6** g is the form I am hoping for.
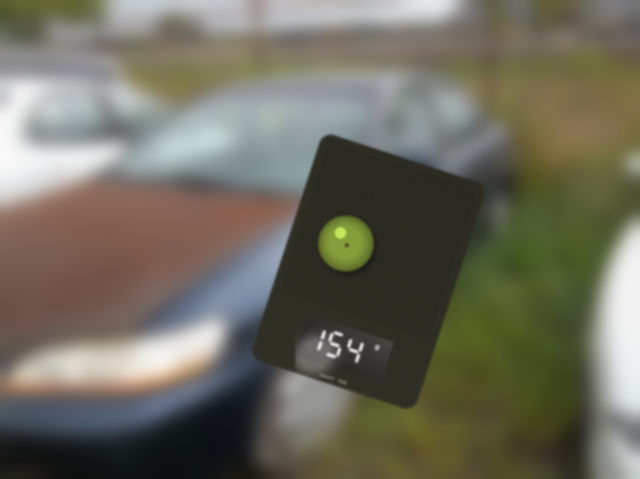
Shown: **154** g
